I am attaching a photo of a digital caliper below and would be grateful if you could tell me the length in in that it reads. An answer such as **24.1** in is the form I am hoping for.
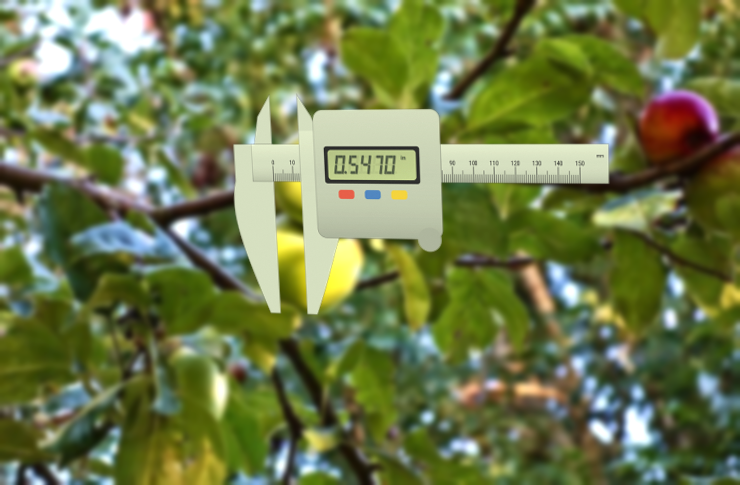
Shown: **0.5470** in
